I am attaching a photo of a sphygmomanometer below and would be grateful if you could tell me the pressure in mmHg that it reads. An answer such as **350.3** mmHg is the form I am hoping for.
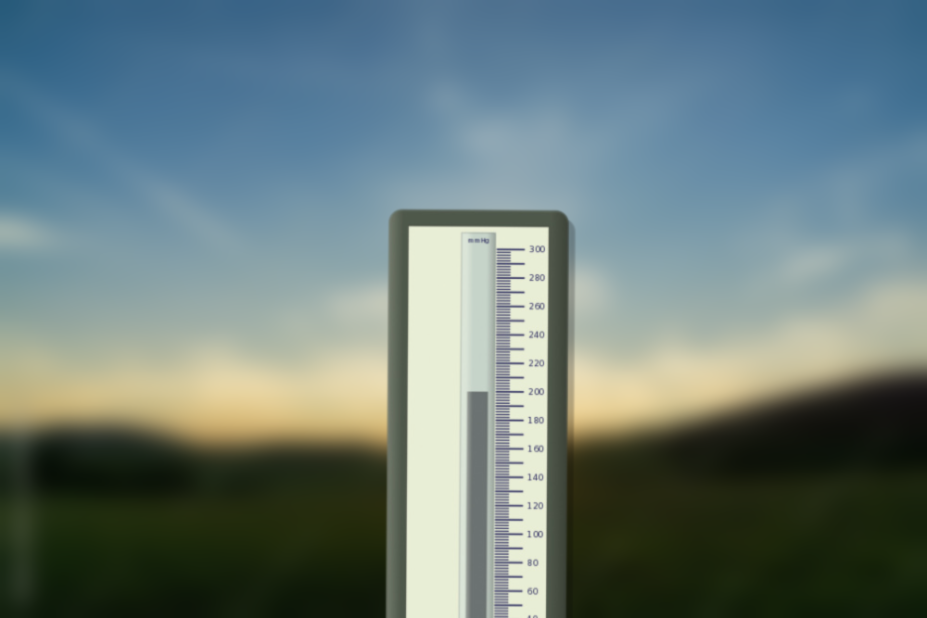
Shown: **200** mmHg
